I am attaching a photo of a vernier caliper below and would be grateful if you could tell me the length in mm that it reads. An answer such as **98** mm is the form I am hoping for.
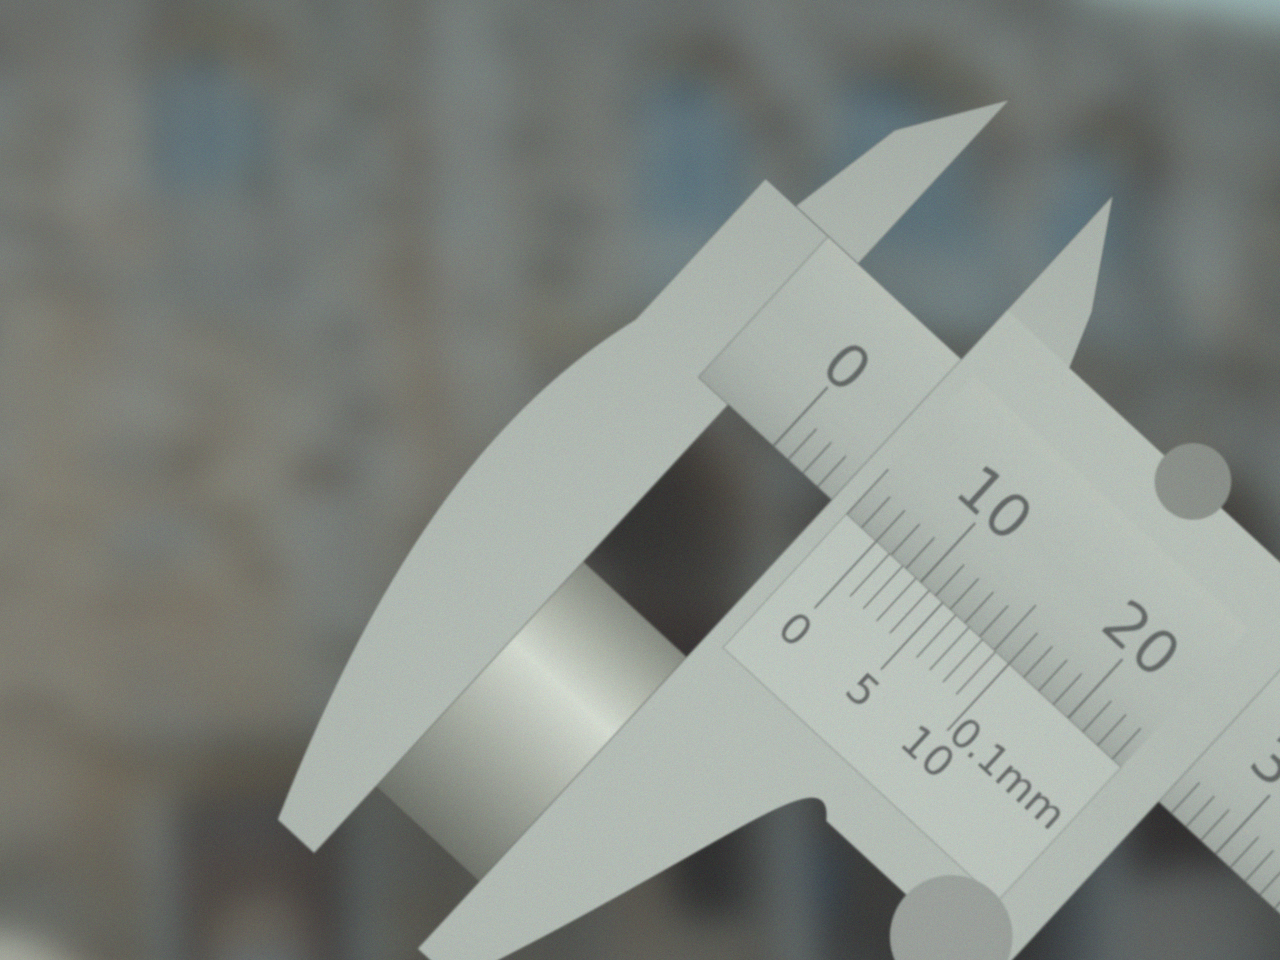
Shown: **7.0** mm
